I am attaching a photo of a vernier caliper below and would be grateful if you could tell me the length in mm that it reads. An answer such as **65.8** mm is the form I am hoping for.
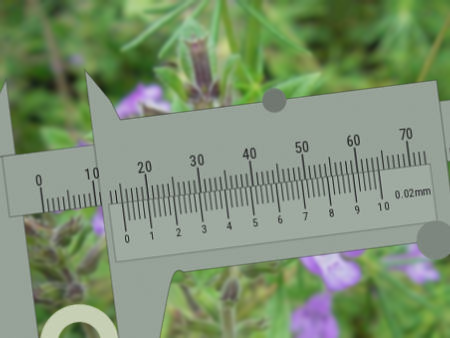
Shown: **15.0** mm
